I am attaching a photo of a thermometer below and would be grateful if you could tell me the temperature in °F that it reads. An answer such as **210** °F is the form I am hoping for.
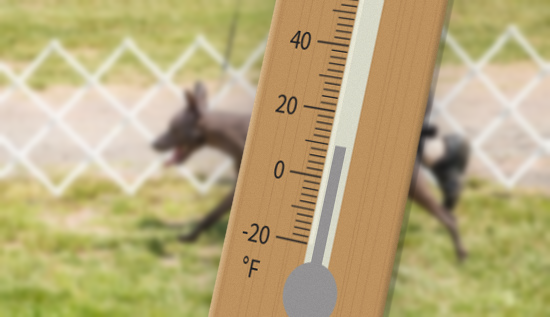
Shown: **10** °F
